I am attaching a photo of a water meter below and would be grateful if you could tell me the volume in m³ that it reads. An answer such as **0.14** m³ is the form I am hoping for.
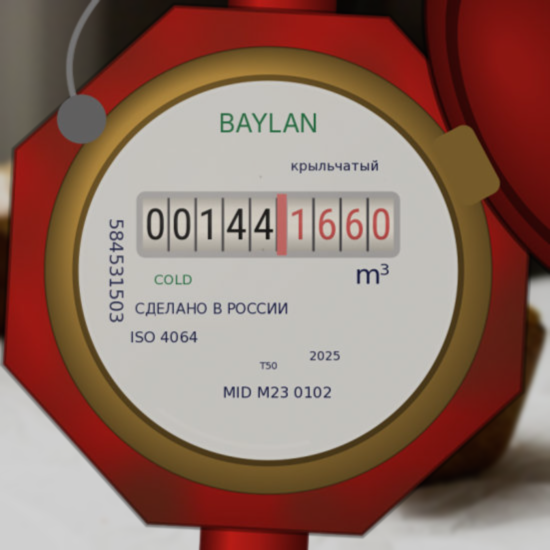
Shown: **144.1660** m³
